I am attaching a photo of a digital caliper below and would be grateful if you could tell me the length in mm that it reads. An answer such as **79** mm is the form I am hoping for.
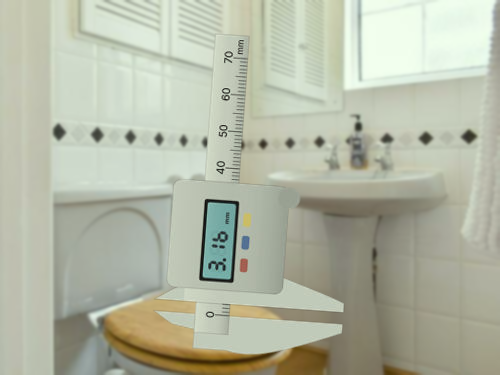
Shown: **3.16** mm
